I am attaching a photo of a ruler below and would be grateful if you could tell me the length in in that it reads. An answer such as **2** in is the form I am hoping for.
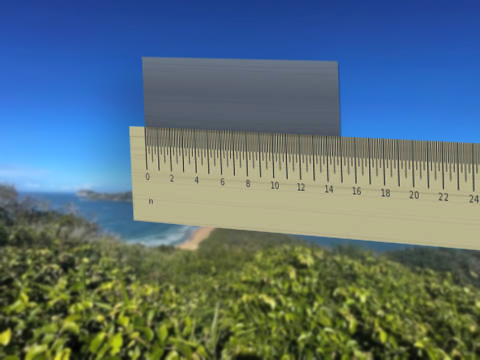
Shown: **15** in
